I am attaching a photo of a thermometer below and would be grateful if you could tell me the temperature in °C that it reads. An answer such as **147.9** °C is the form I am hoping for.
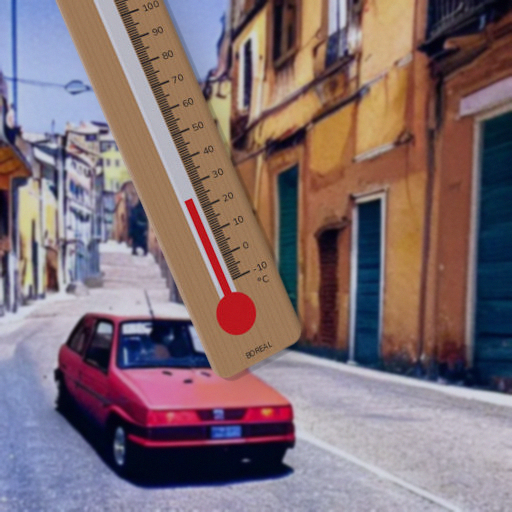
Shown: **25** °C
